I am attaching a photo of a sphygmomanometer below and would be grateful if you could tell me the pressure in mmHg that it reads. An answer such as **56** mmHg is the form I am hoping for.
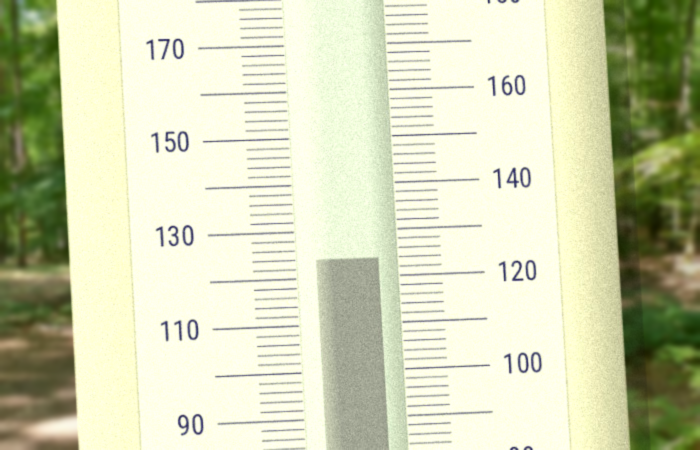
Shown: **124** mmHg
